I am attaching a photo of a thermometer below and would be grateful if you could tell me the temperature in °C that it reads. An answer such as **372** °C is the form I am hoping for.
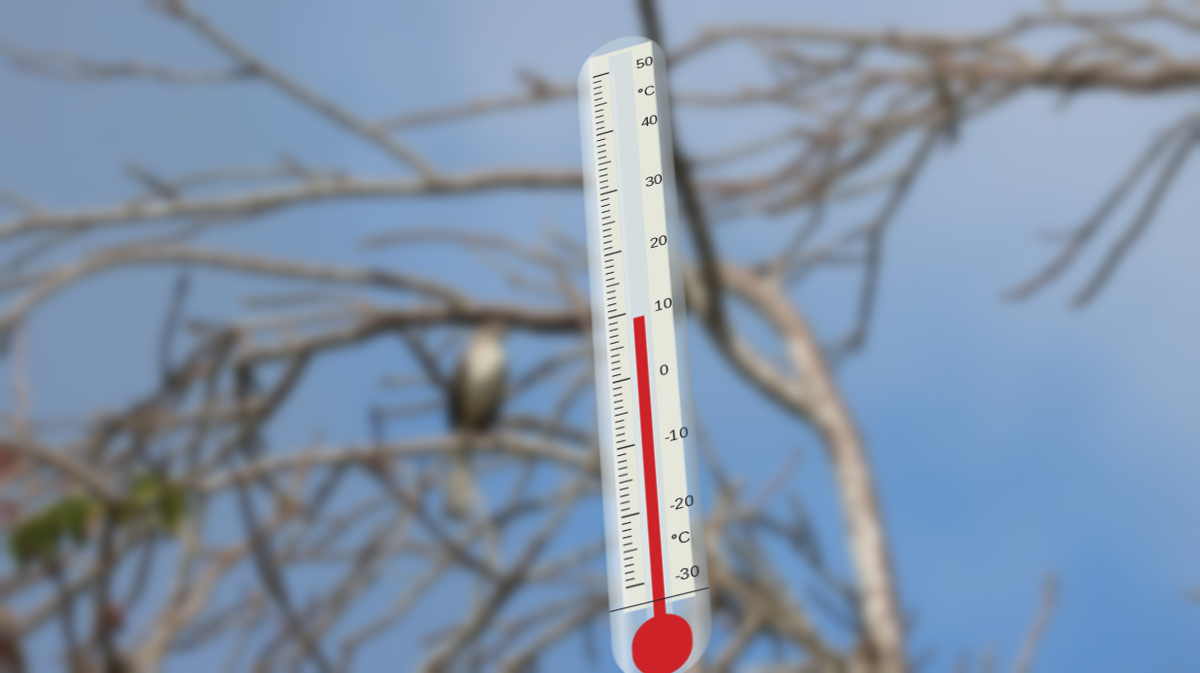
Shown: **9** °C
